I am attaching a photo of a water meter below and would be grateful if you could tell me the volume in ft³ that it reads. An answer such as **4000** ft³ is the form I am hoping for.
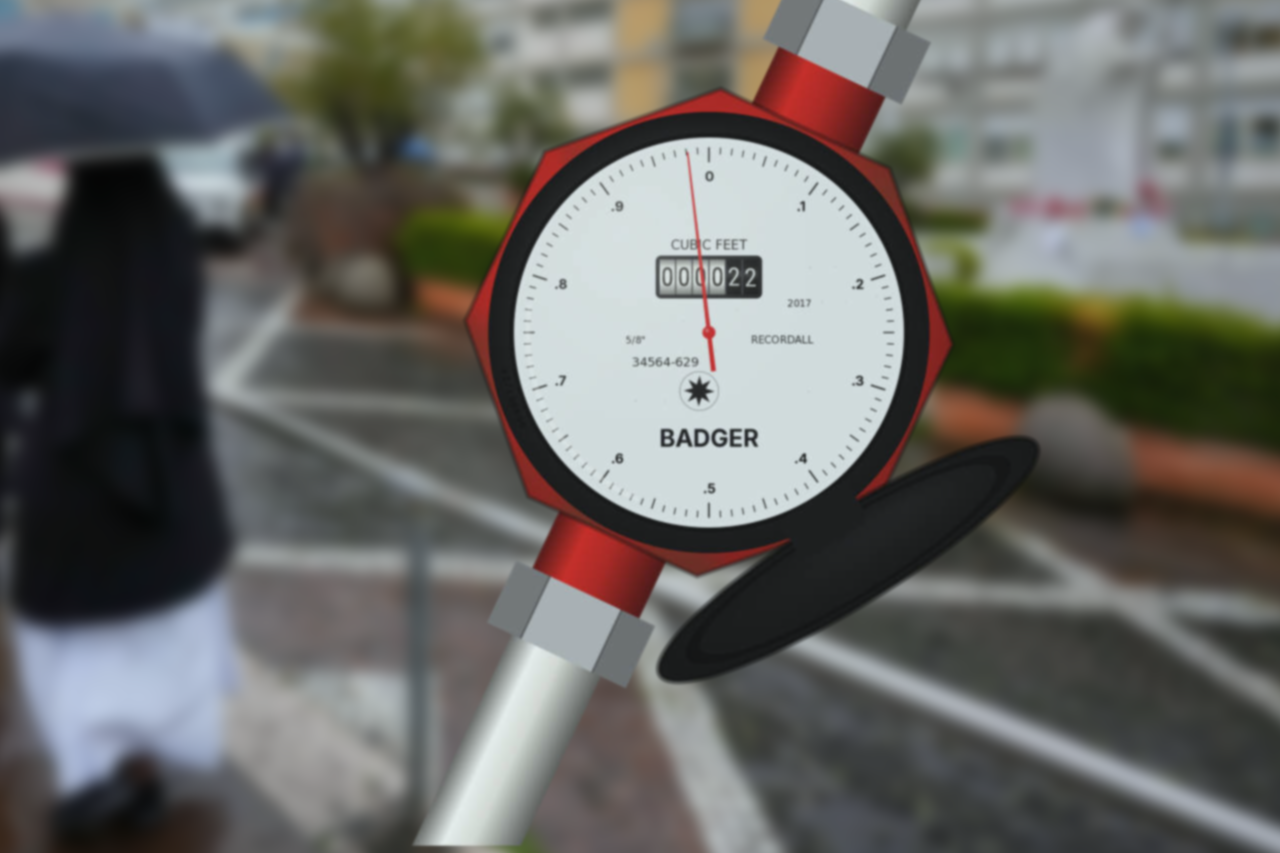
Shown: **21.98** ft³
